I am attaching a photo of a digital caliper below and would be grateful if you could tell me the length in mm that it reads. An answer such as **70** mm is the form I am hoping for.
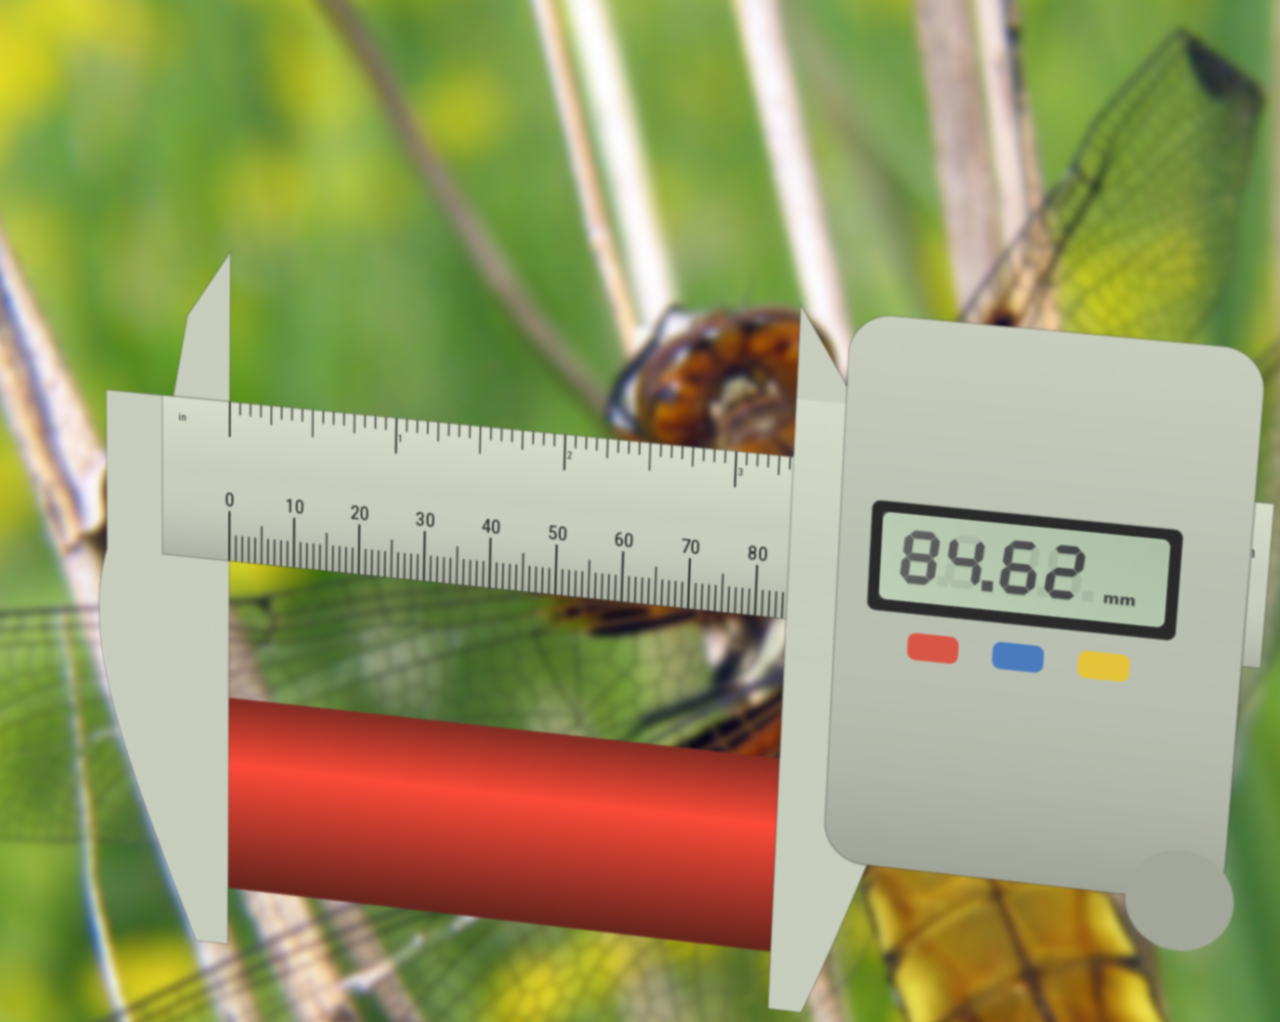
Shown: **84.62** mm
